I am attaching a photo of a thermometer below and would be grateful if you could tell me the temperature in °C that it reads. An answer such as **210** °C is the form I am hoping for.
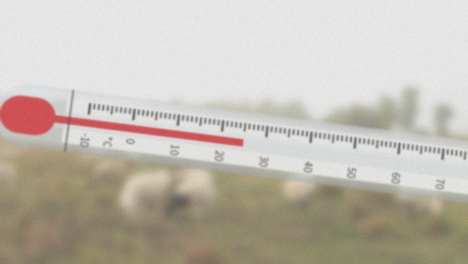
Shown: **25** °C
